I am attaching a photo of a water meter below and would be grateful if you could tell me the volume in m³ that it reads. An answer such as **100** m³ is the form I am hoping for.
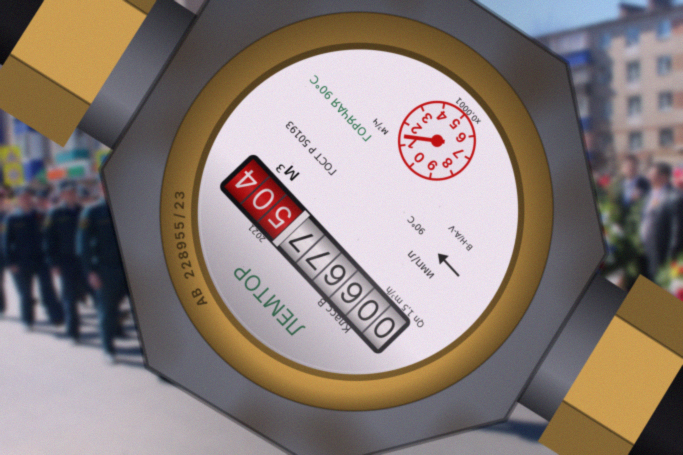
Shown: **6677.5041** m³
